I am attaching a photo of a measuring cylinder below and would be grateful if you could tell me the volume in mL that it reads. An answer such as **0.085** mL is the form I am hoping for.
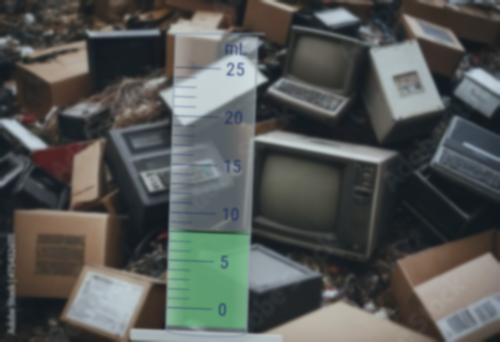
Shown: **8** mL
